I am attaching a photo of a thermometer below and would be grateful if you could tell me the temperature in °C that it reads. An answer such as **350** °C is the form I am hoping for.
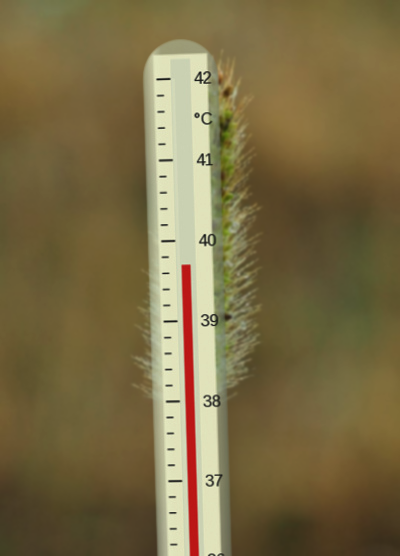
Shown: **39.7** °C
